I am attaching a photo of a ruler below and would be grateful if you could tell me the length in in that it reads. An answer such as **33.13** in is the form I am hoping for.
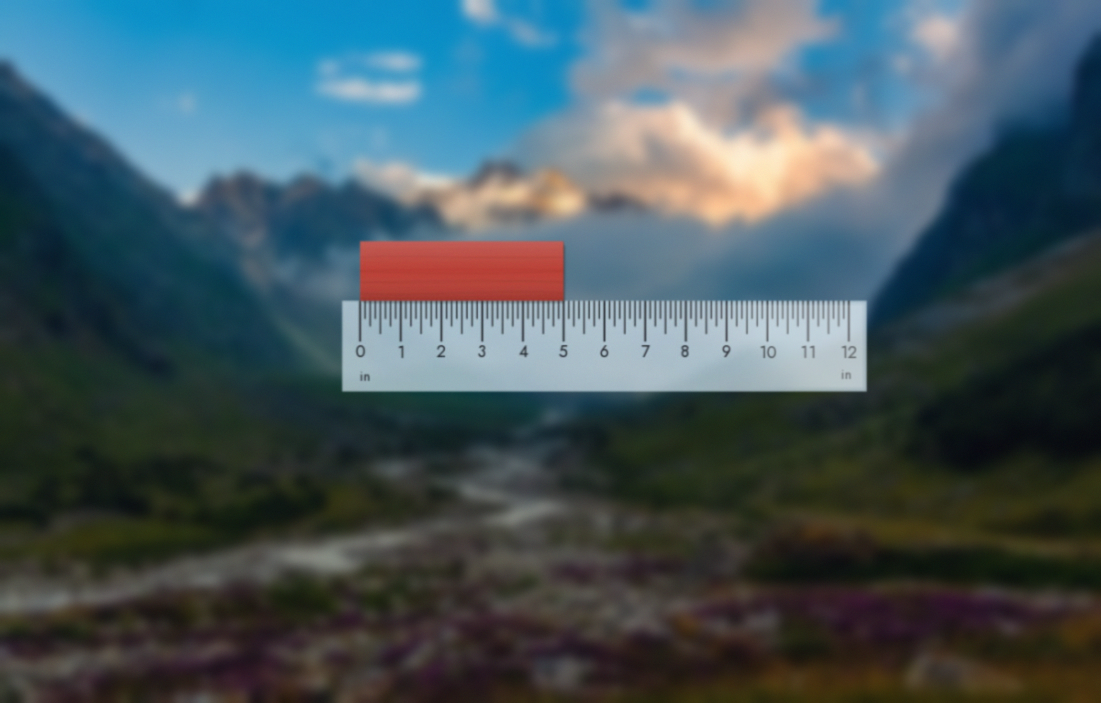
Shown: **5** in
